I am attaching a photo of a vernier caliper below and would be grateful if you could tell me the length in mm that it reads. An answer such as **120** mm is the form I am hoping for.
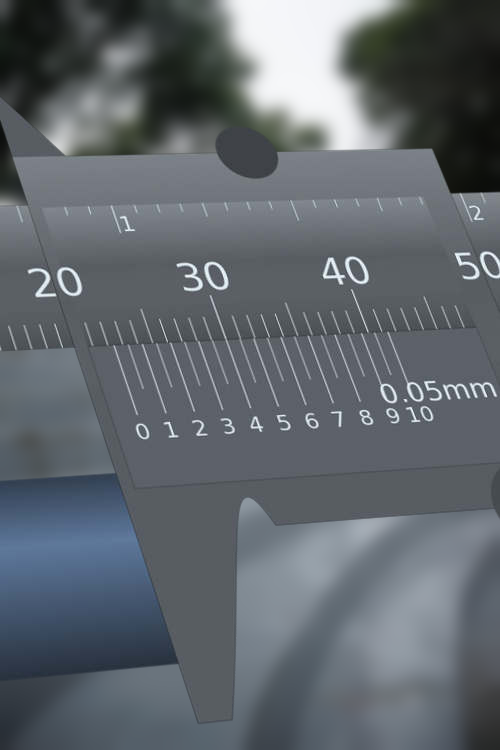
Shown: **22.4** mm
